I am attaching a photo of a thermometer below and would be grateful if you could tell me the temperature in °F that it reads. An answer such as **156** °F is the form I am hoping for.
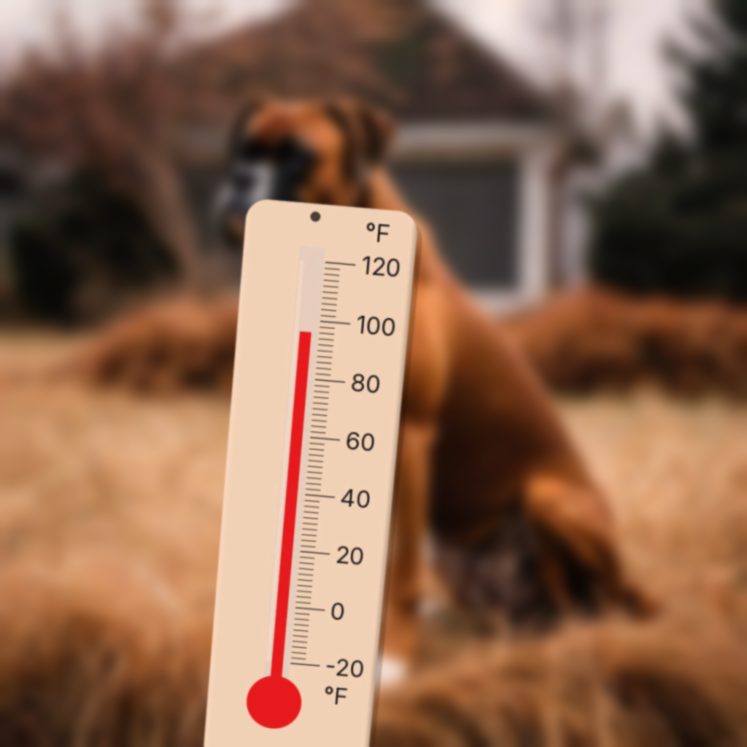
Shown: **96** °F
